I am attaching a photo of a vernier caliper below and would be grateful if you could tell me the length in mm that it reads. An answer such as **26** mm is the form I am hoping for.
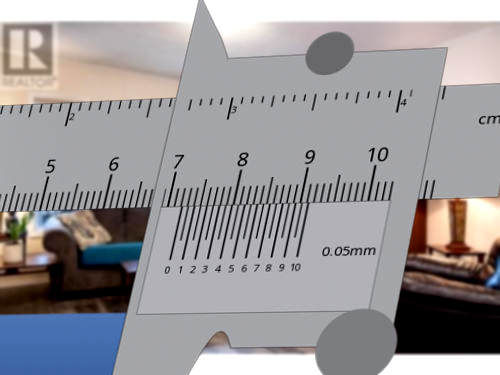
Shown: **72.2** mm
